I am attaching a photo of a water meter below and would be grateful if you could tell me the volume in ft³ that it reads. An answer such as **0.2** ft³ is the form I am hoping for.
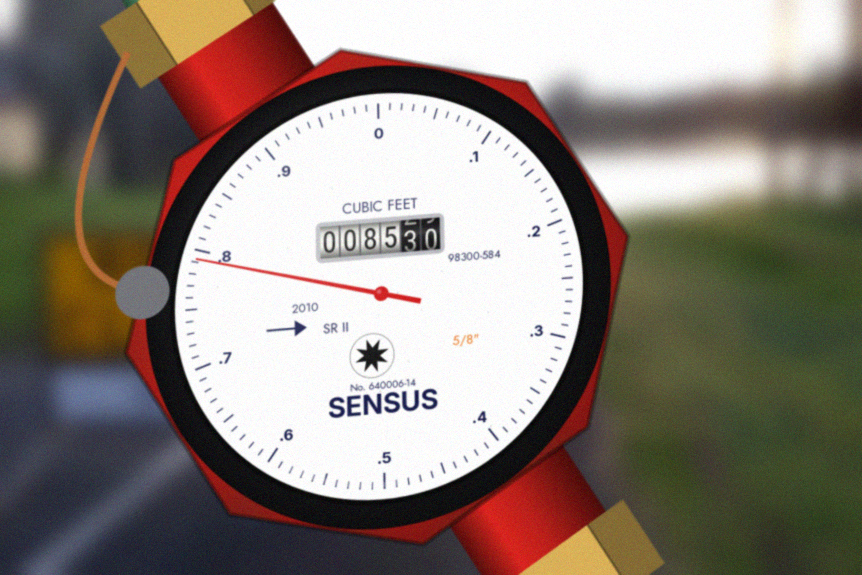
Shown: **8529.79** ft³
